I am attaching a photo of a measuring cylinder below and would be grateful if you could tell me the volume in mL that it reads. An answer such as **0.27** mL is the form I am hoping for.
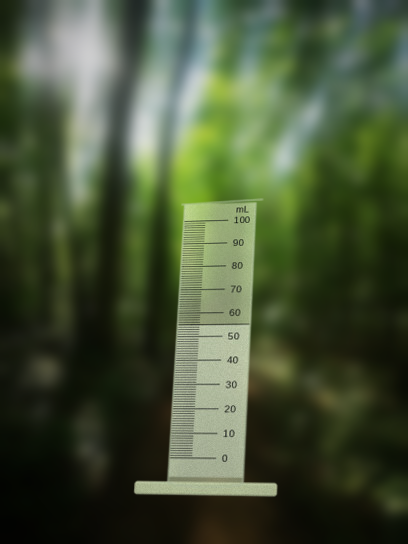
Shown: **55** mL
